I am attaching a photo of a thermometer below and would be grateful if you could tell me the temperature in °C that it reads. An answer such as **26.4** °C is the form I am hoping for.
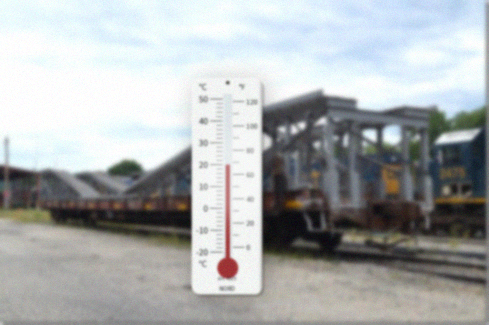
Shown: **20** °C
